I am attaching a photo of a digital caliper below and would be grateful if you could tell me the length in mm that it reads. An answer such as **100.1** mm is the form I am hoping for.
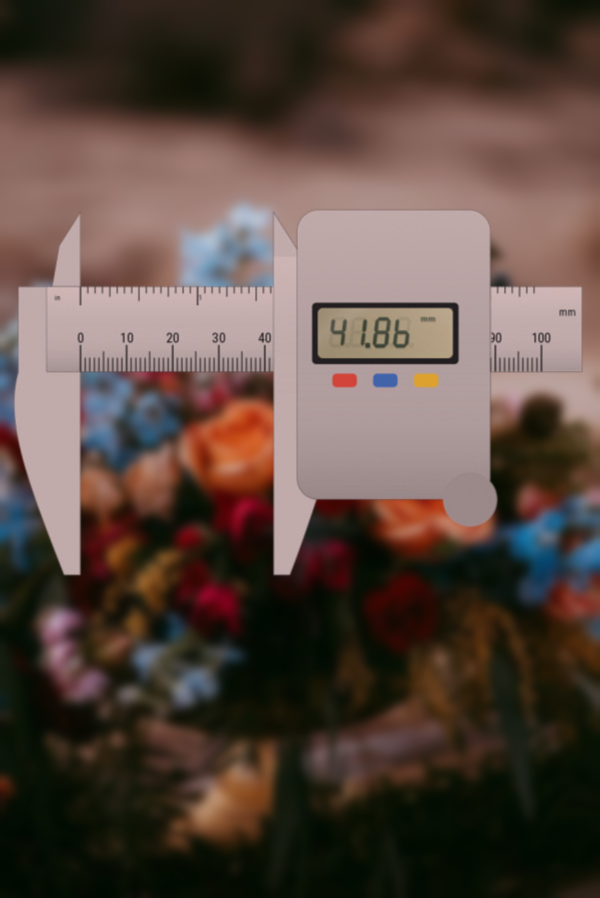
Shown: **41.86** mm
